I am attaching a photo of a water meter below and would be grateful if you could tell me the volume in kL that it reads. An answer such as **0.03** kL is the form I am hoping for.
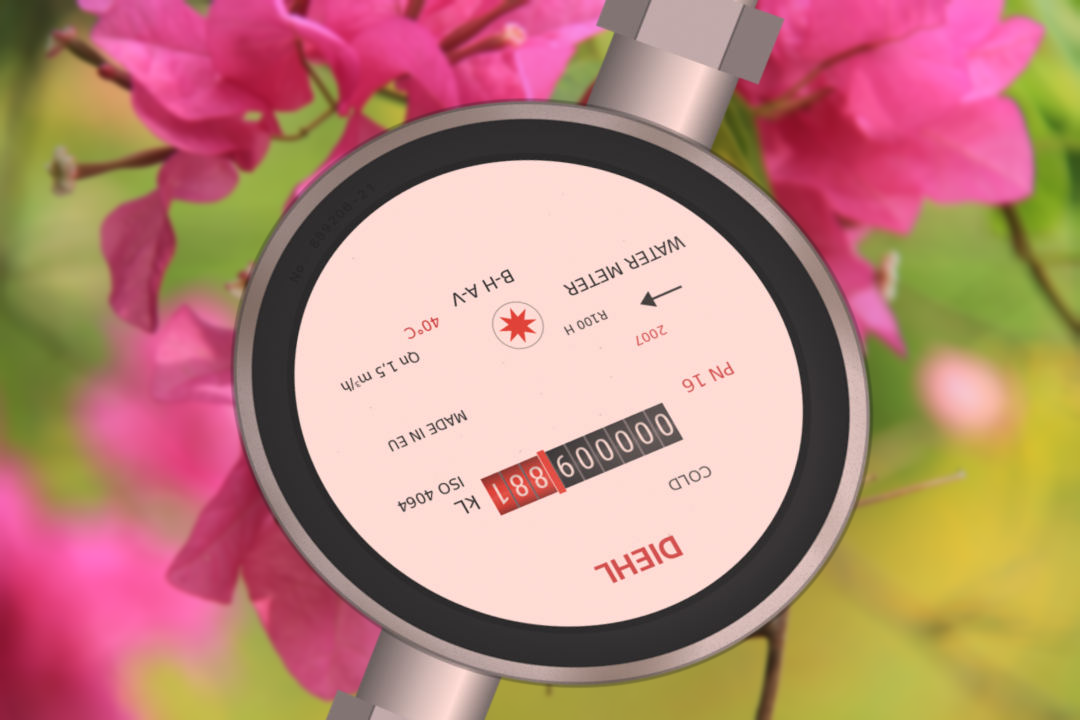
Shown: **9.881** kL
